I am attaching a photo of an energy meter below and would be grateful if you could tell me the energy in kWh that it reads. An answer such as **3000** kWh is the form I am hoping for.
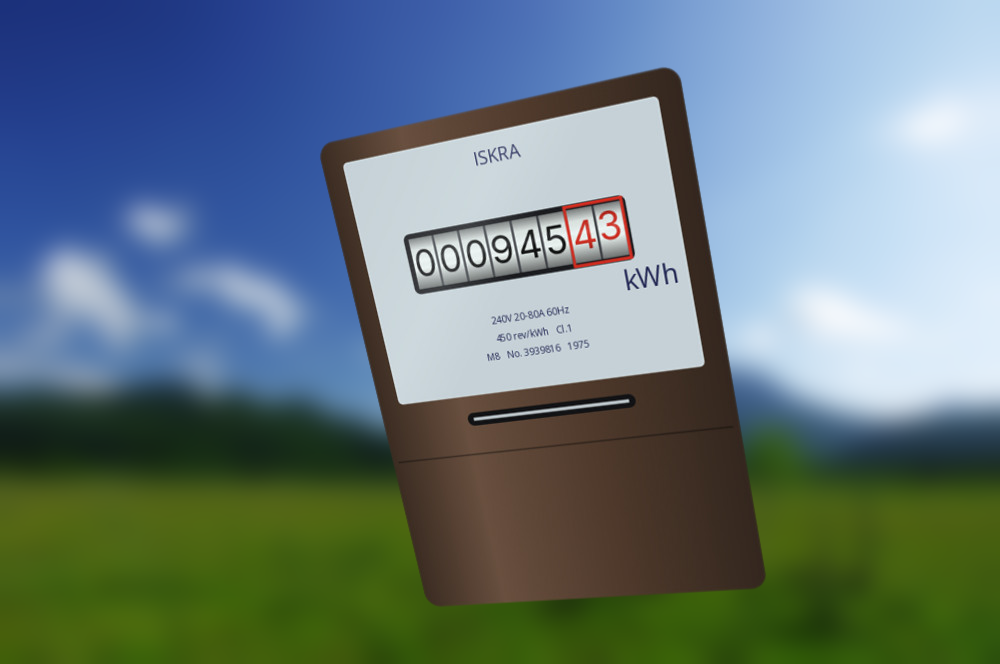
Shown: **945.43** kWh
